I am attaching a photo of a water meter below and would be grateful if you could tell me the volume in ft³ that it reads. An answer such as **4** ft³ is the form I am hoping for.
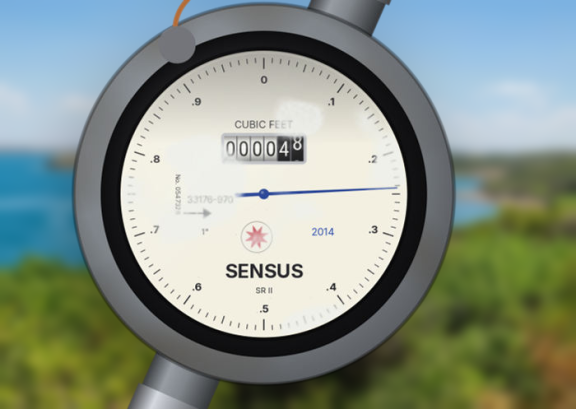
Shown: **48.24** ft³
